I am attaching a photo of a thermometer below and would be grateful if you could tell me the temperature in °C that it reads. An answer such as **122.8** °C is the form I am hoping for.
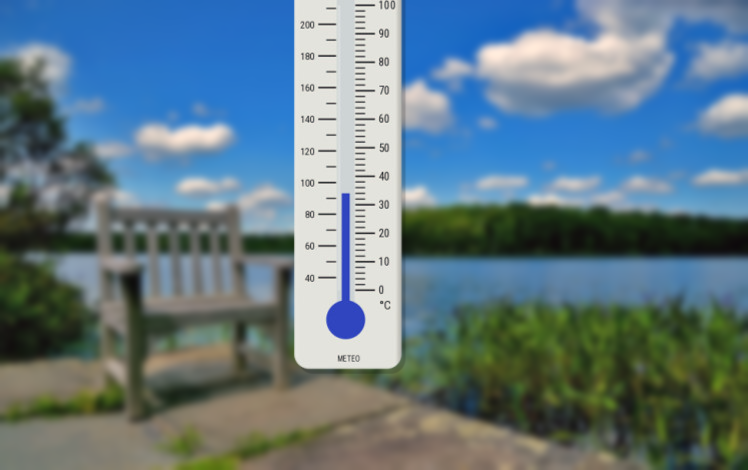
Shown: **34** °C
